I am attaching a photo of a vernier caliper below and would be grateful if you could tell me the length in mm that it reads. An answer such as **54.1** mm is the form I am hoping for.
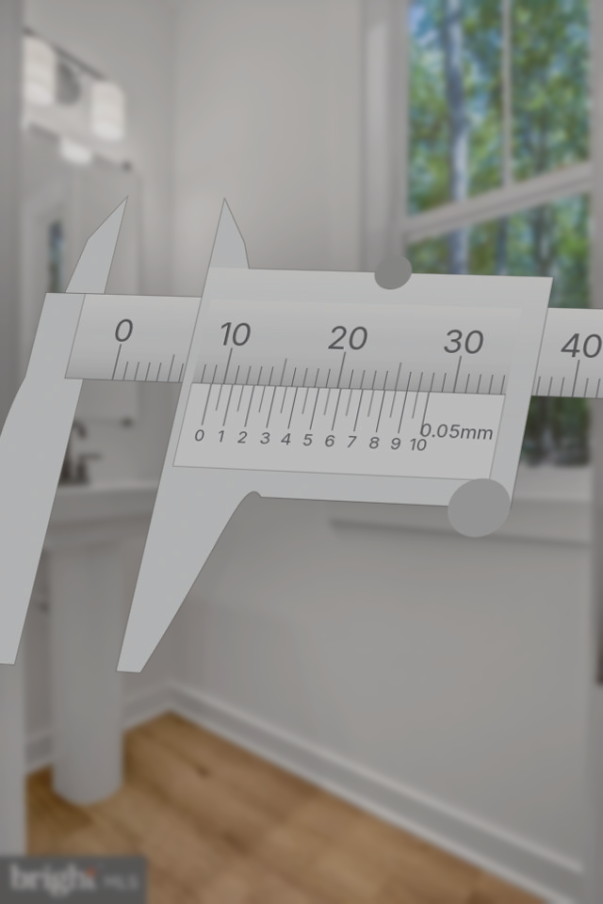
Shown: **8.9** mm
